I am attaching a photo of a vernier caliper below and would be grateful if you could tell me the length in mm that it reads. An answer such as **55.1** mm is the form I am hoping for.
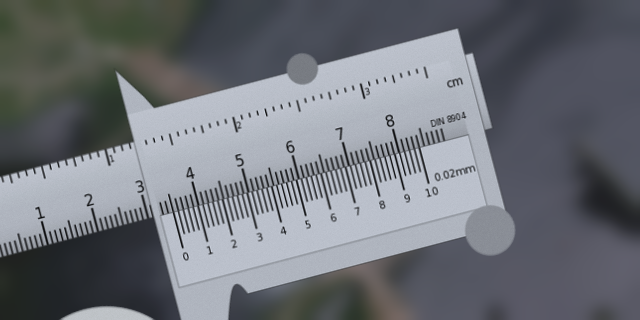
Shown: **35.0** mm
